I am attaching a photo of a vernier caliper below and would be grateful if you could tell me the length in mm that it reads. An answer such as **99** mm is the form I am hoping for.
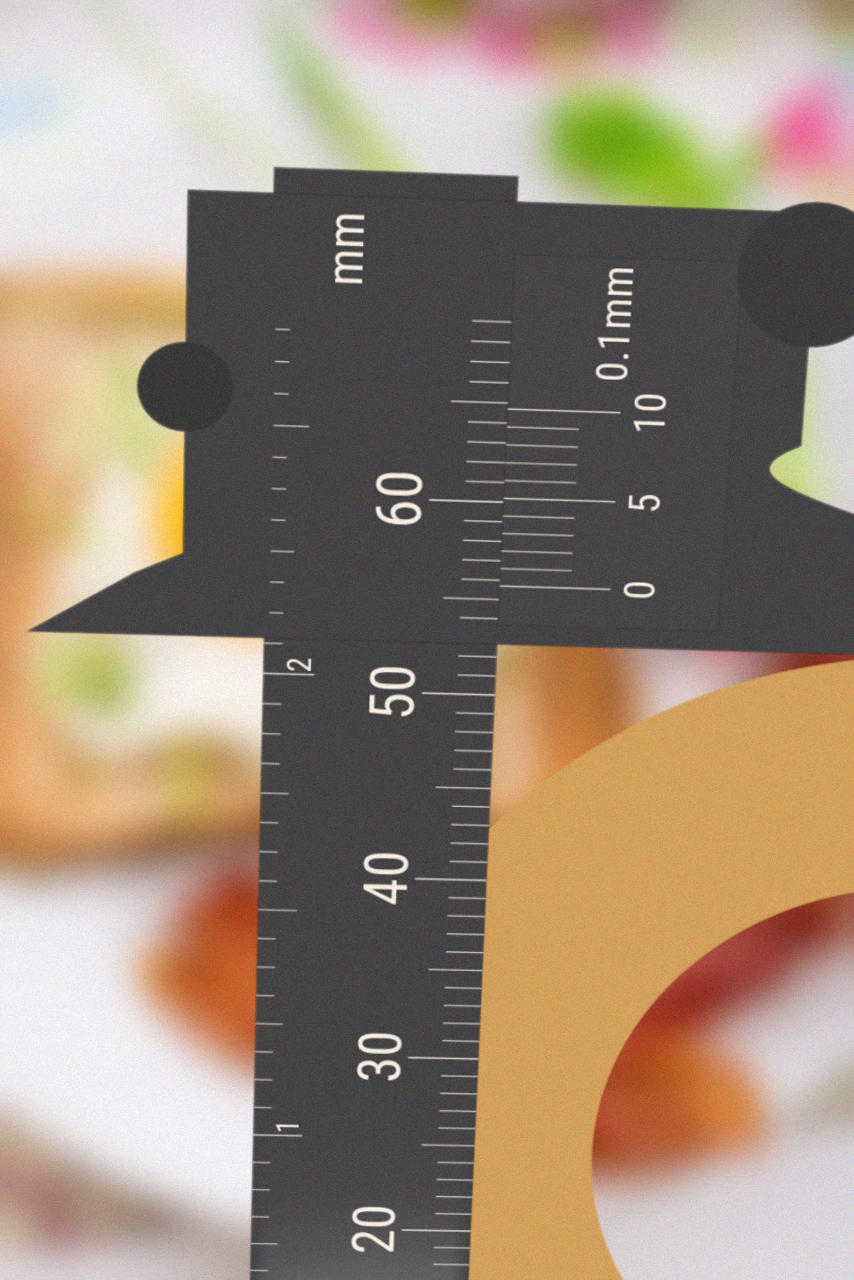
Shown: **55.7** mm
